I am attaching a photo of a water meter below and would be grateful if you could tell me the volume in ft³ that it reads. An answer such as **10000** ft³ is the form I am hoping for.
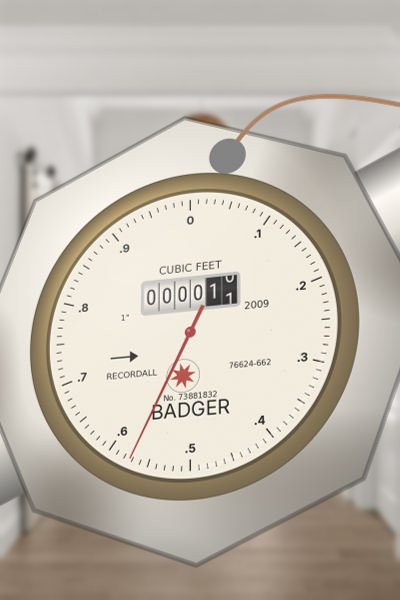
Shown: **10.57** ft³
